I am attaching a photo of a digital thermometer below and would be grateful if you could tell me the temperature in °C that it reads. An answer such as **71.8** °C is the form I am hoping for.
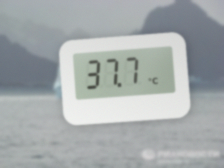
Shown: **37.7** °C
